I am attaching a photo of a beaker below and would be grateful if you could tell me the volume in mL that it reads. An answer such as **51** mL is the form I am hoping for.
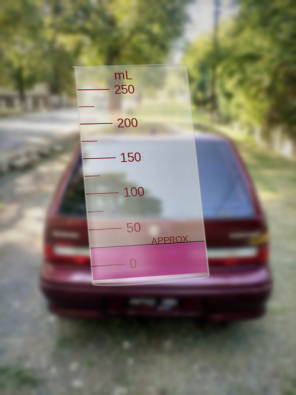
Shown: **25** mL
